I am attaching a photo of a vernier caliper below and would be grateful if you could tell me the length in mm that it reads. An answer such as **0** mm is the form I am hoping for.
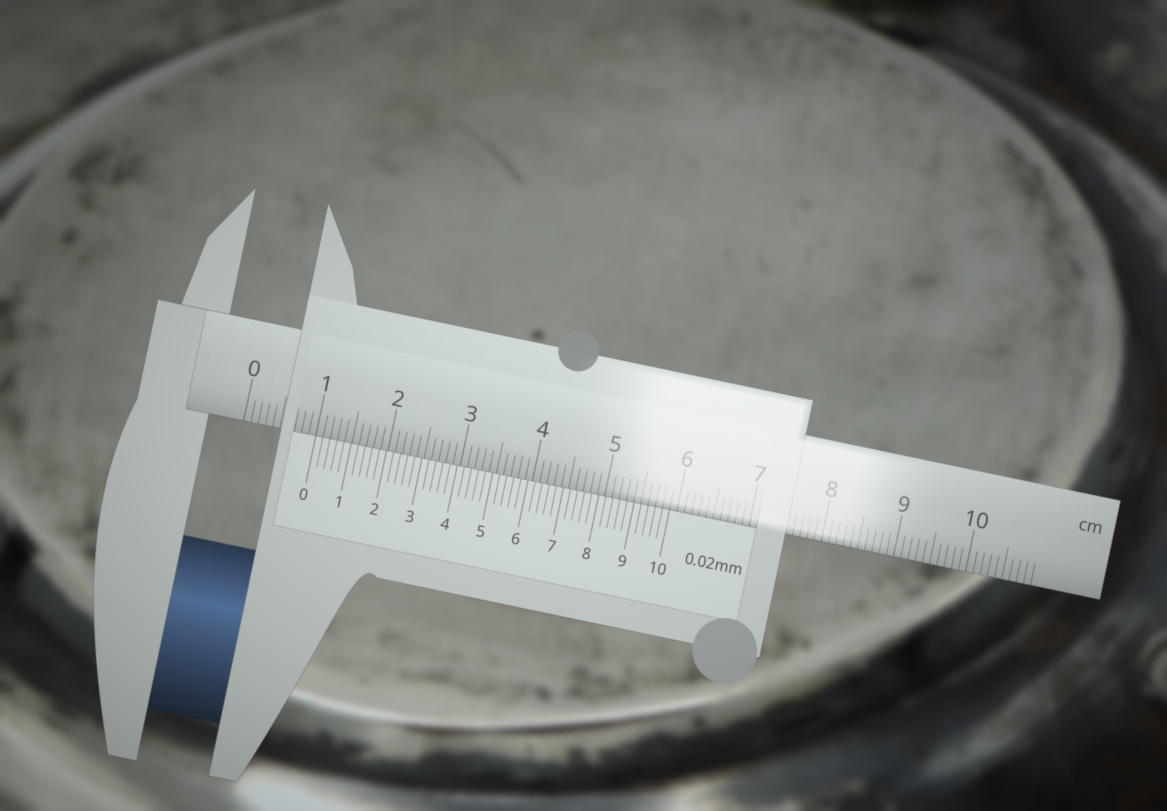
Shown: **10.0** mm
